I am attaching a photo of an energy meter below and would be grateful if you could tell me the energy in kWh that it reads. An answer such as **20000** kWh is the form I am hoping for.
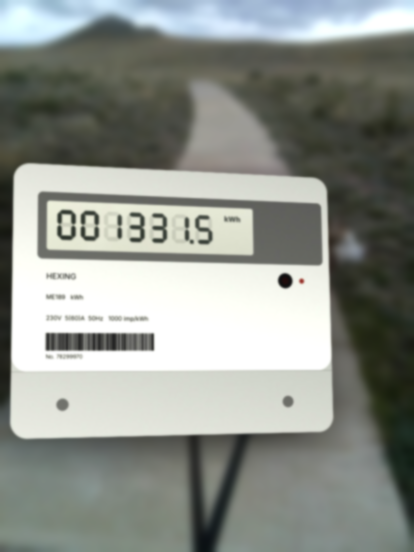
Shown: **1331.5** kWh
